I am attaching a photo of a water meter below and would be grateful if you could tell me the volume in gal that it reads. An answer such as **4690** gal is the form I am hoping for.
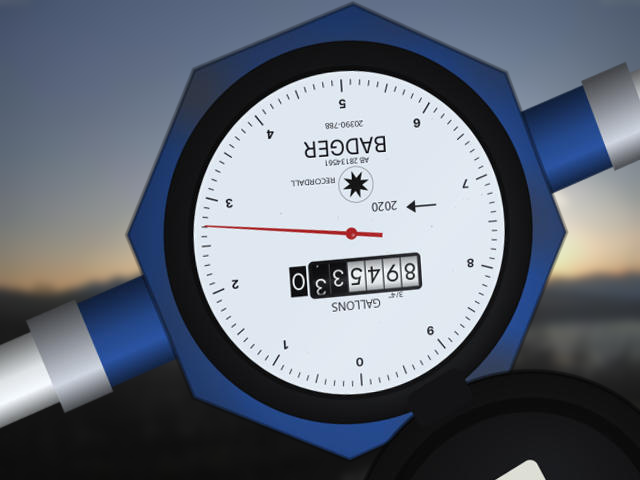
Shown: **8945332.7** gal
